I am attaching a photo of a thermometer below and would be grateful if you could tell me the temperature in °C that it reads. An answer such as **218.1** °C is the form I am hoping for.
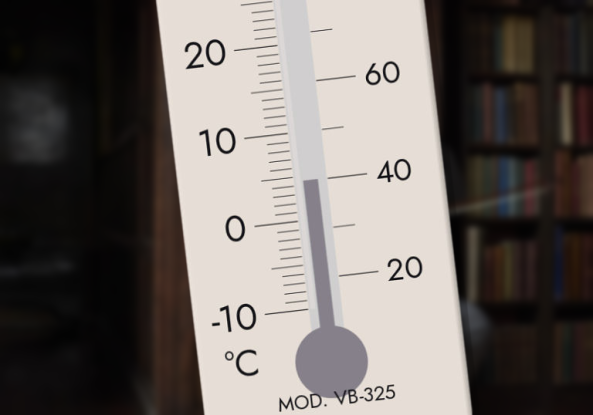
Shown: **4.5** °C
